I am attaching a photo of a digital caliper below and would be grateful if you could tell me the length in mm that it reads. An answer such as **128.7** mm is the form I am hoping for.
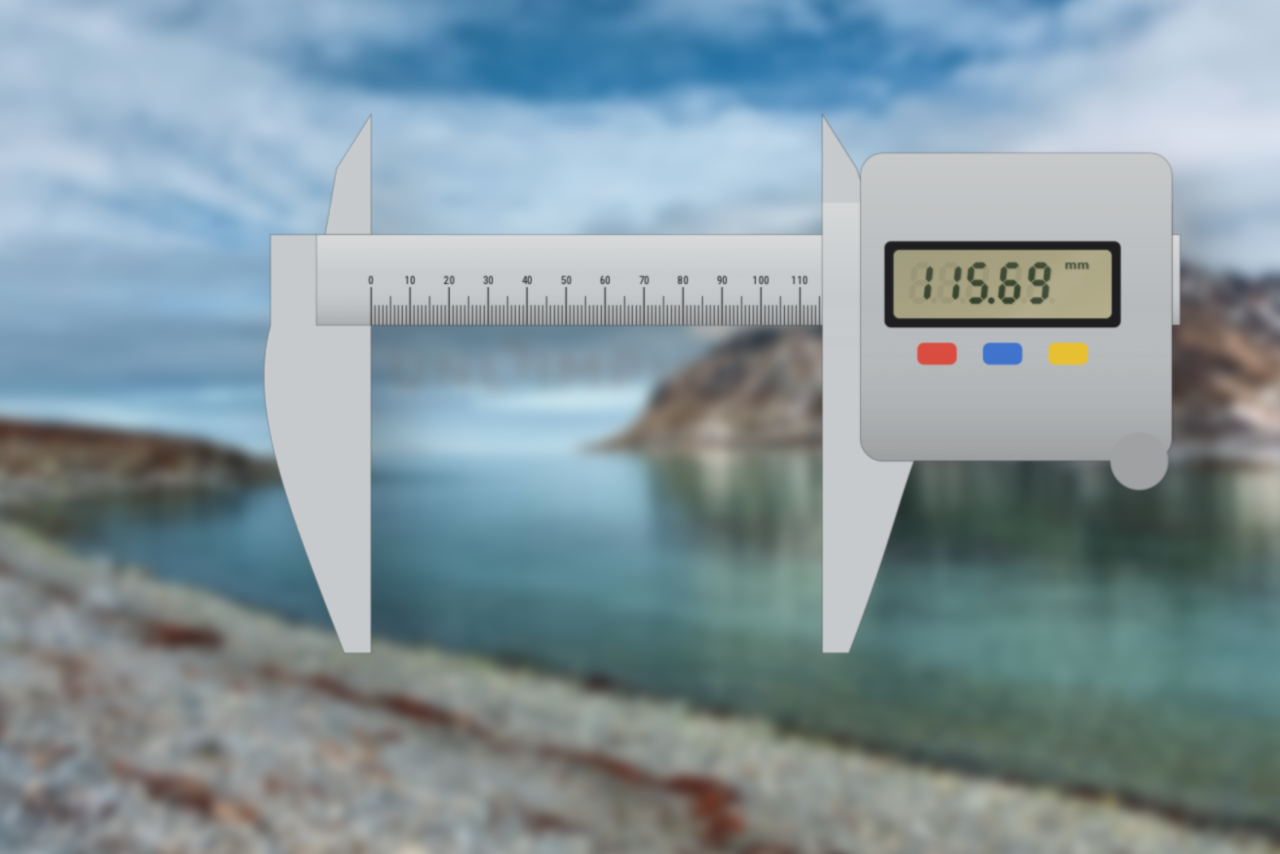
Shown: **115.69** mm
